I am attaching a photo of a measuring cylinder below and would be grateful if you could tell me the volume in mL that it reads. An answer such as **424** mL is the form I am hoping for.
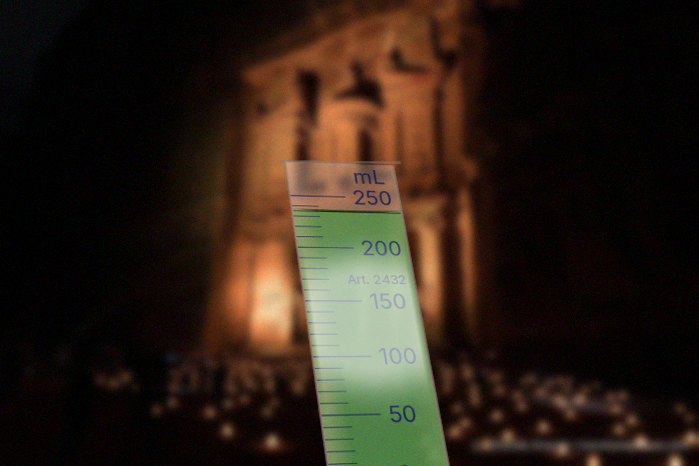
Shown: **235** mL
